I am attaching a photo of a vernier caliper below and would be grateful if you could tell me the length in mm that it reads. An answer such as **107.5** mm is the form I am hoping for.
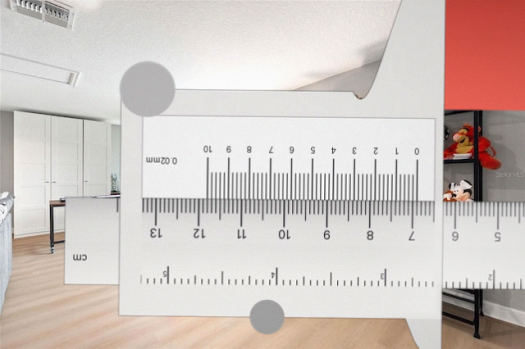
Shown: **69.0** mm
